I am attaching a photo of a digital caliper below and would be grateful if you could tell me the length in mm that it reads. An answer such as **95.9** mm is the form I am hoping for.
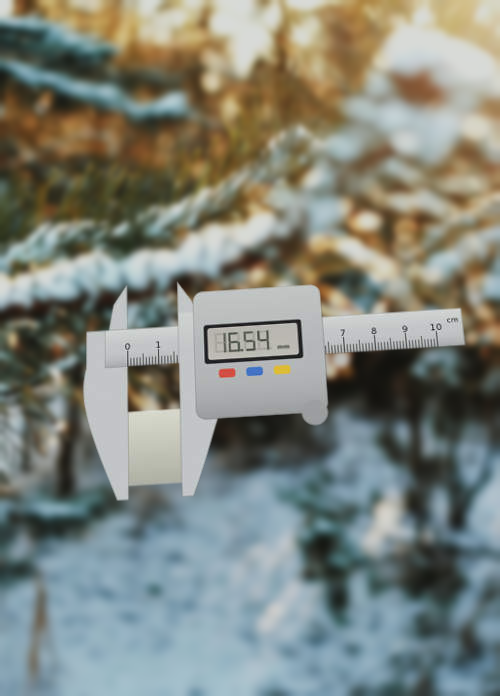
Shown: **16.54** mm
